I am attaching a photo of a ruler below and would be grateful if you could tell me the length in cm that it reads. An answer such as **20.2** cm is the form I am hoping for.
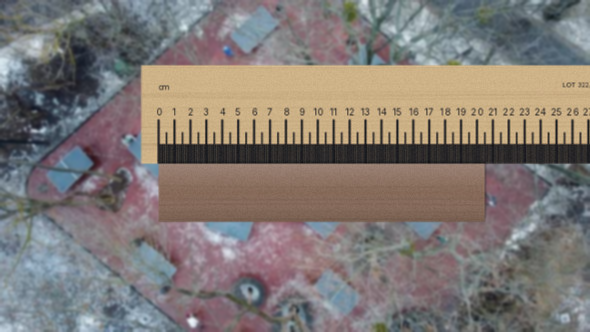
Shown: **20.5** cm
